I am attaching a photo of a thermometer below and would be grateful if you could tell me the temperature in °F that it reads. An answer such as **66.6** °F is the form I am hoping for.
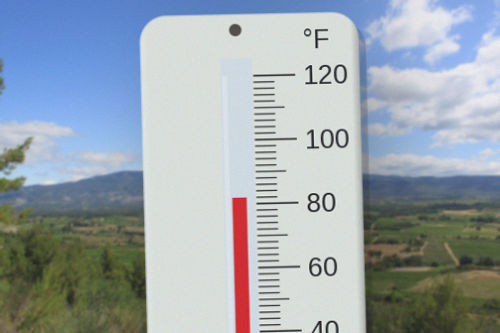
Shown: **82** °F
